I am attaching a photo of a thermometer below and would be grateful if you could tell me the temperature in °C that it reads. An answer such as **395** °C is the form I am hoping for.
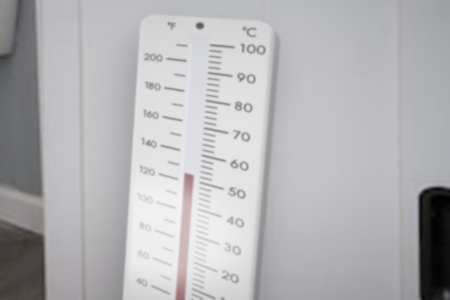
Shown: **52** °C
